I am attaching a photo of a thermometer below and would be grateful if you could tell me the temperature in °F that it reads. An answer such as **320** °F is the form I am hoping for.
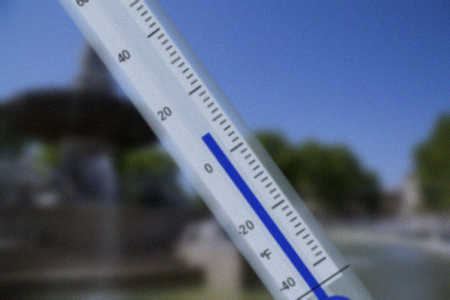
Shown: **8** °F
